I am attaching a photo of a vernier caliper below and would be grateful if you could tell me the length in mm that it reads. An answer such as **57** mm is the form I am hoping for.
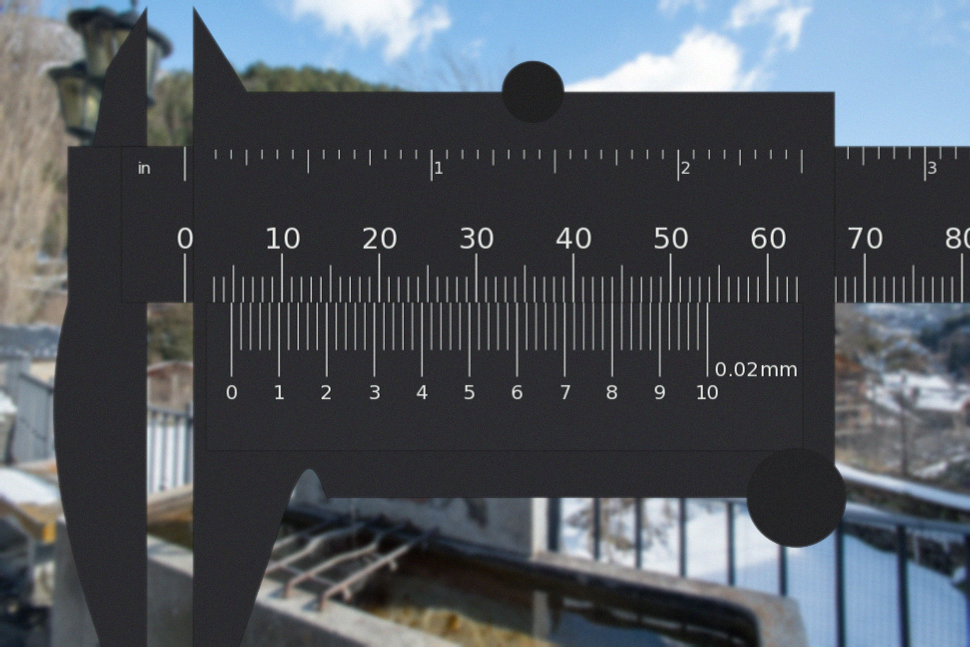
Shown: **4.8** mm
